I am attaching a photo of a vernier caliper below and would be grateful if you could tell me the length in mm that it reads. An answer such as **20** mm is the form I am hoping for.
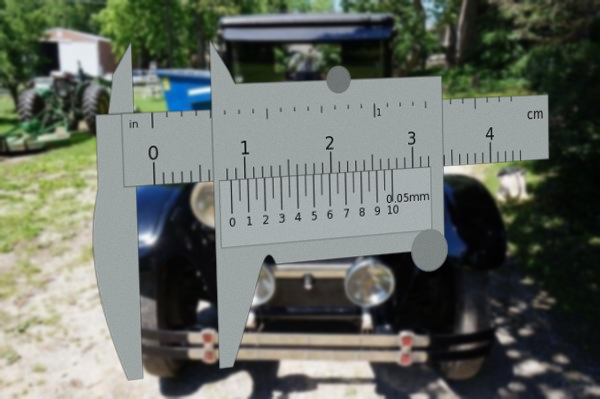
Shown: **8.4** mm
